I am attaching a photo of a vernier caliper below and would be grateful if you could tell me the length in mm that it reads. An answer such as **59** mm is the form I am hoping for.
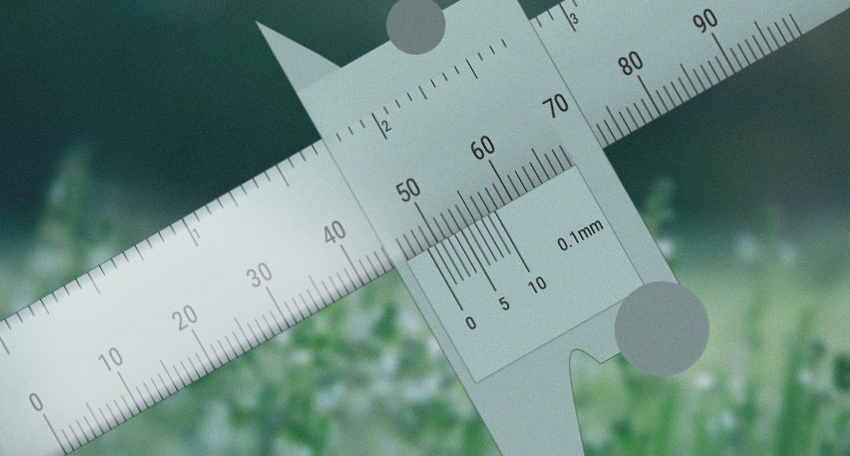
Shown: **48.6** mm
